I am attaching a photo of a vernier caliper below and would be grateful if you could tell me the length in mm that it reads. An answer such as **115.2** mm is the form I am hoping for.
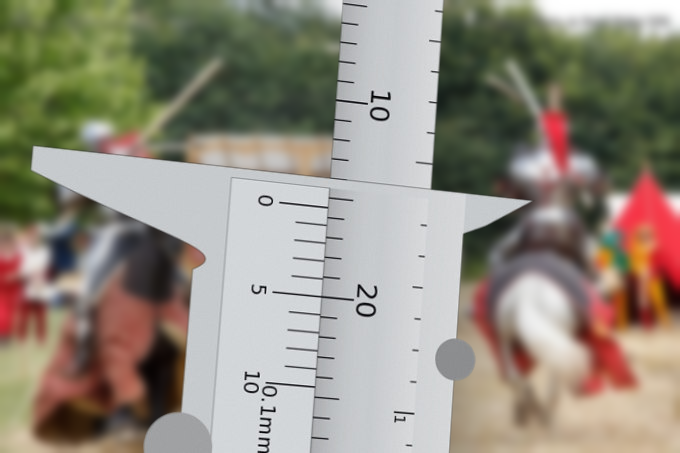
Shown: **15.5** mm
